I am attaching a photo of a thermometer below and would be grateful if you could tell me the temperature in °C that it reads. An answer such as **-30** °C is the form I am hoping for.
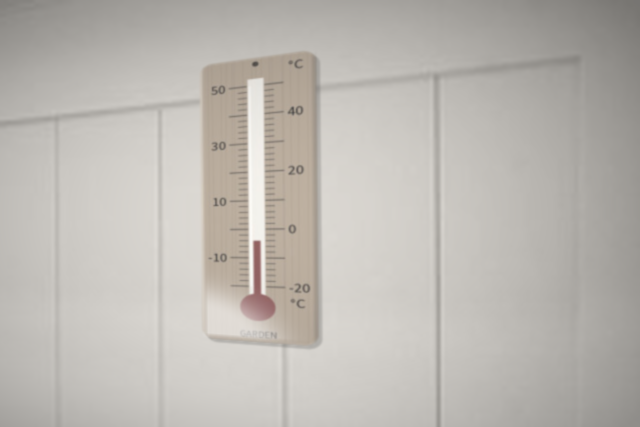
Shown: **-4** °C
